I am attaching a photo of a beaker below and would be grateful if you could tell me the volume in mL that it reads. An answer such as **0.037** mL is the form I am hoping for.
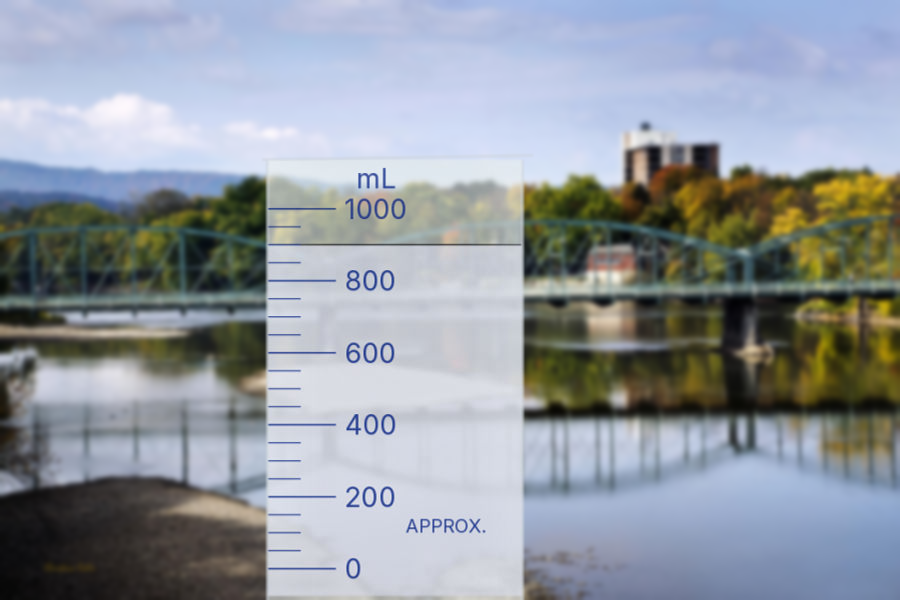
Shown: **900** mL
